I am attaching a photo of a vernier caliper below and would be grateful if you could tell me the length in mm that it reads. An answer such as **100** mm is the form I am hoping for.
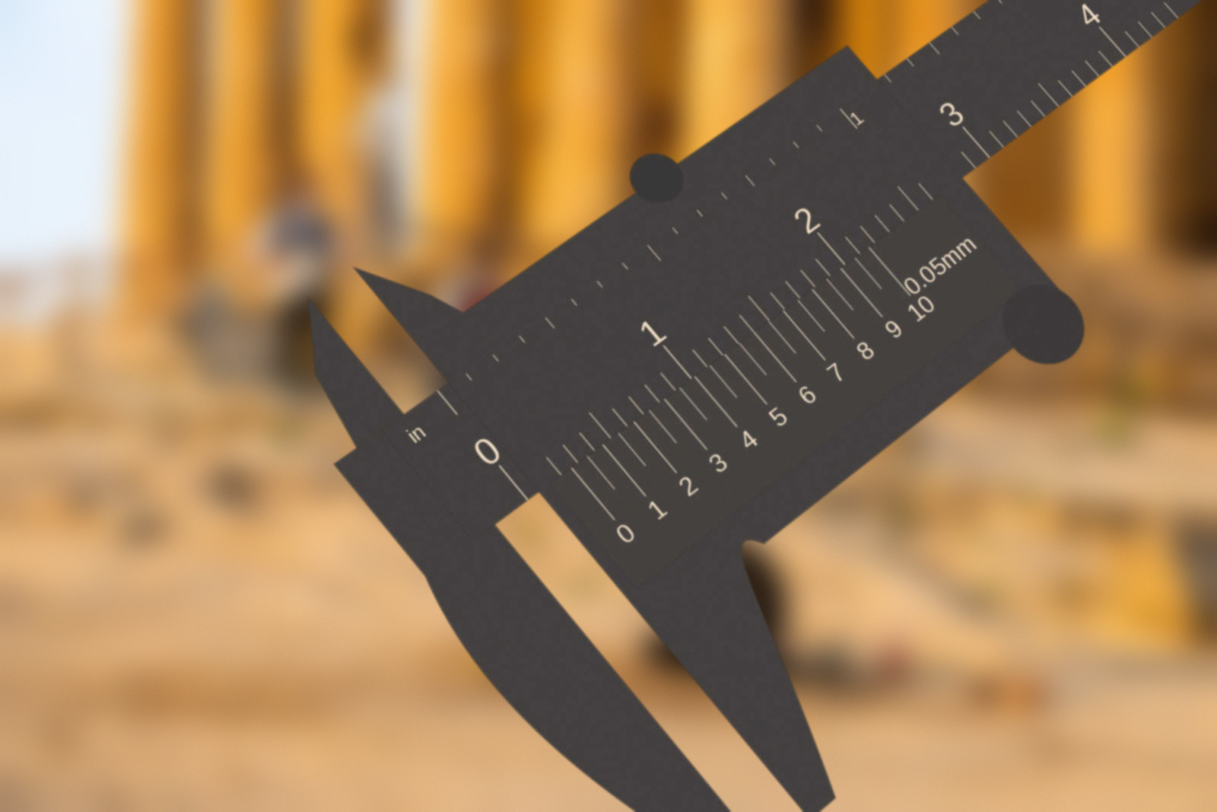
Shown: **2.6** mm
